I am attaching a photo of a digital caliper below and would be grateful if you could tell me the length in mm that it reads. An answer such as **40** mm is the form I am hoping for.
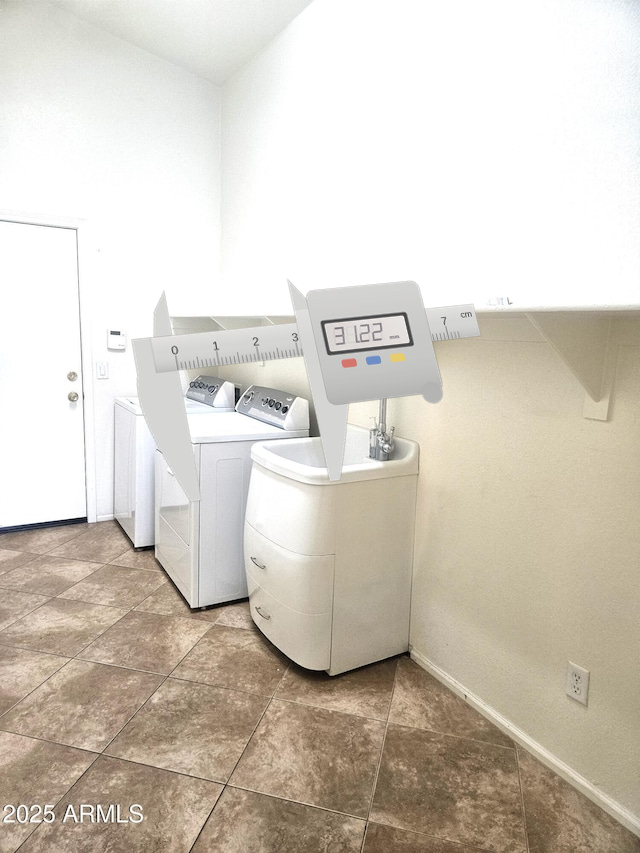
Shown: **31.22** mm
